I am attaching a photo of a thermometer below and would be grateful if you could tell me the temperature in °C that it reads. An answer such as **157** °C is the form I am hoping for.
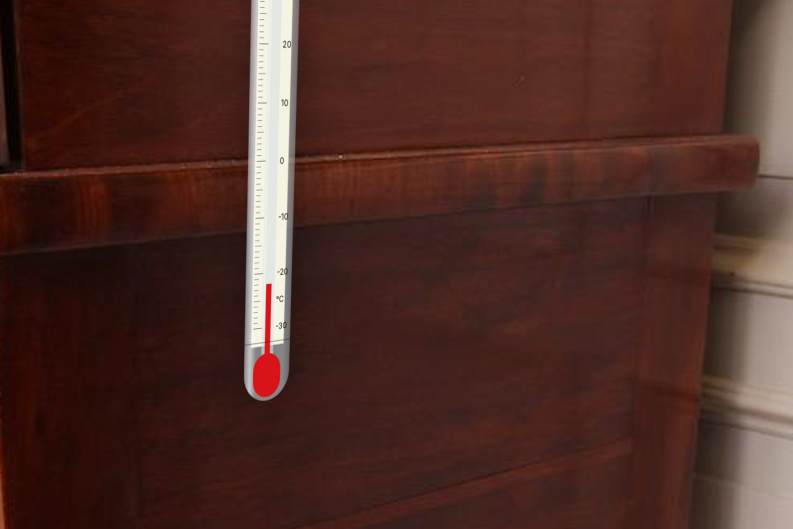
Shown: **-22** °C
